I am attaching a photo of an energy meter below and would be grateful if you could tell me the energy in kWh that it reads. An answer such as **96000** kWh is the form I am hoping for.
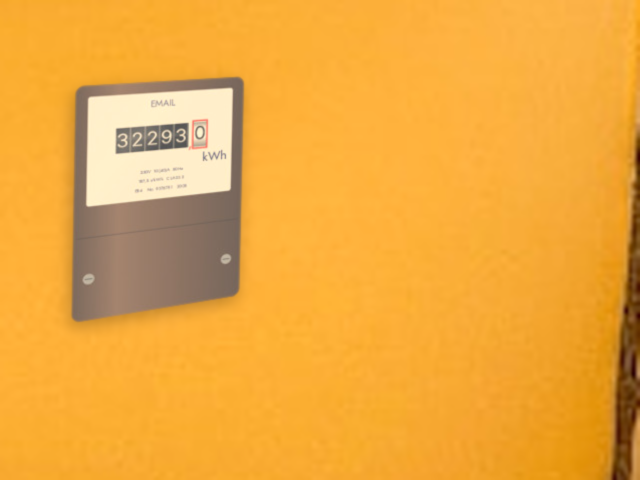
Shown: **32293.0** kWh
